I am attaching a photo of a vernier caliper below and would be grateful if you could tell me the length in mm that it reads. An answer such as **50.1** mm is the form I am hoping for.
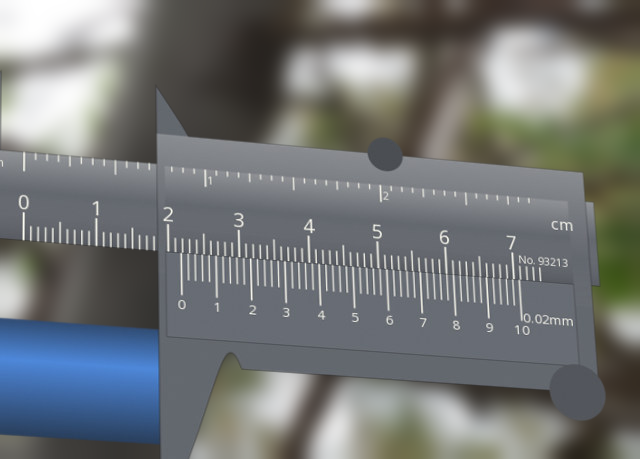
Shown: **21.8** mm
